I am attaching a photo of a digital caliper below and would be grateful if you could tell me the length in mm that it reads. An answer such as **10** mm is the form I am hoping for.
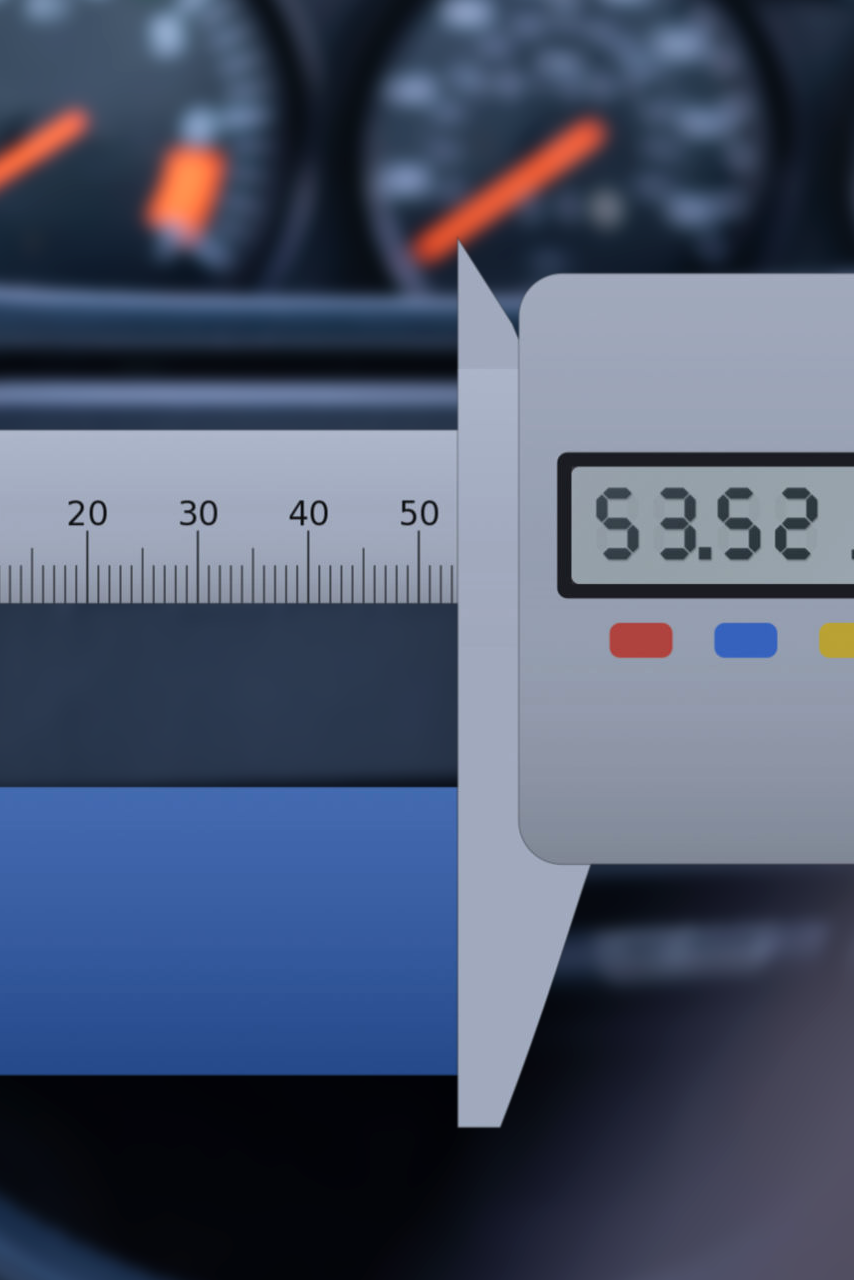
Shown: **53.52** mm
